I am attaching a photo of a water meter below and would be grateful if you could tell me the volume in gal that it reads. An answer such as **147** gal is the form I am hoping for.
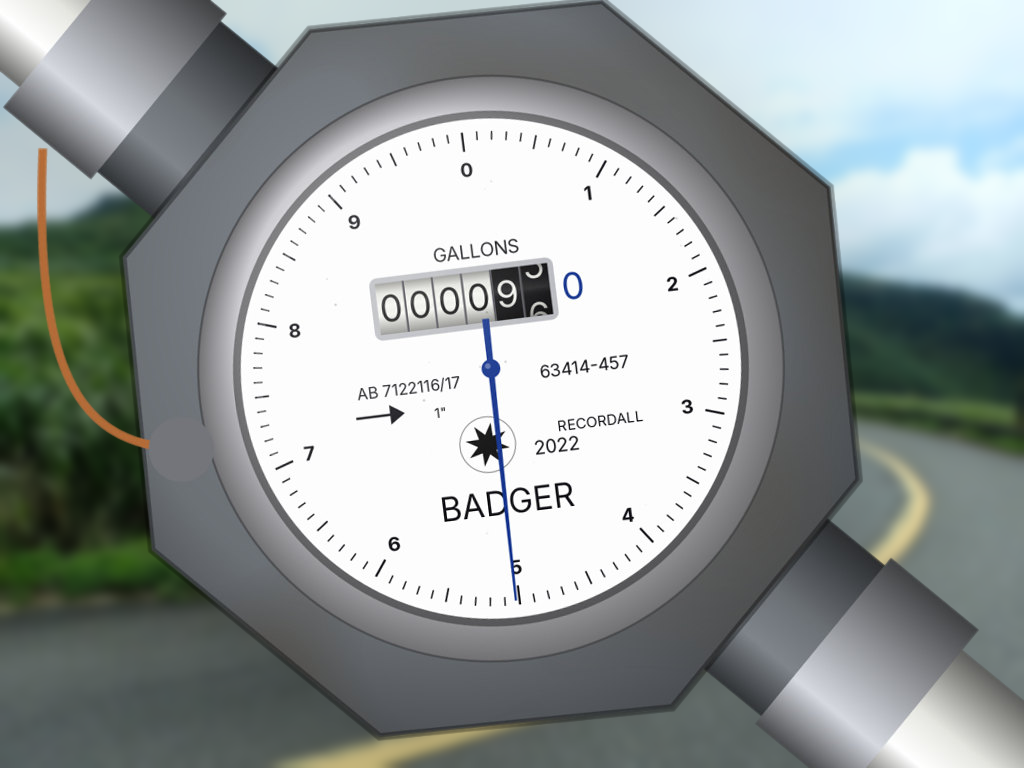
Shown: **955.0** gal
